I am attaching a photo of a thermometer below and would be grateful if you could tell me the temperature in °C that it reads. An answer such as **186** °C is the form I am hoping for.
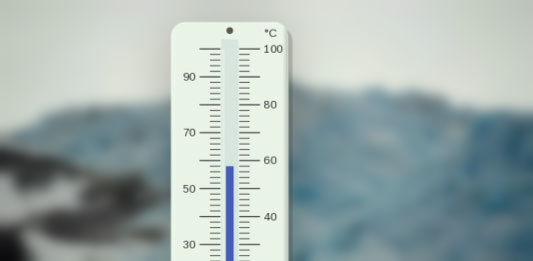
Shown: **58** °C
